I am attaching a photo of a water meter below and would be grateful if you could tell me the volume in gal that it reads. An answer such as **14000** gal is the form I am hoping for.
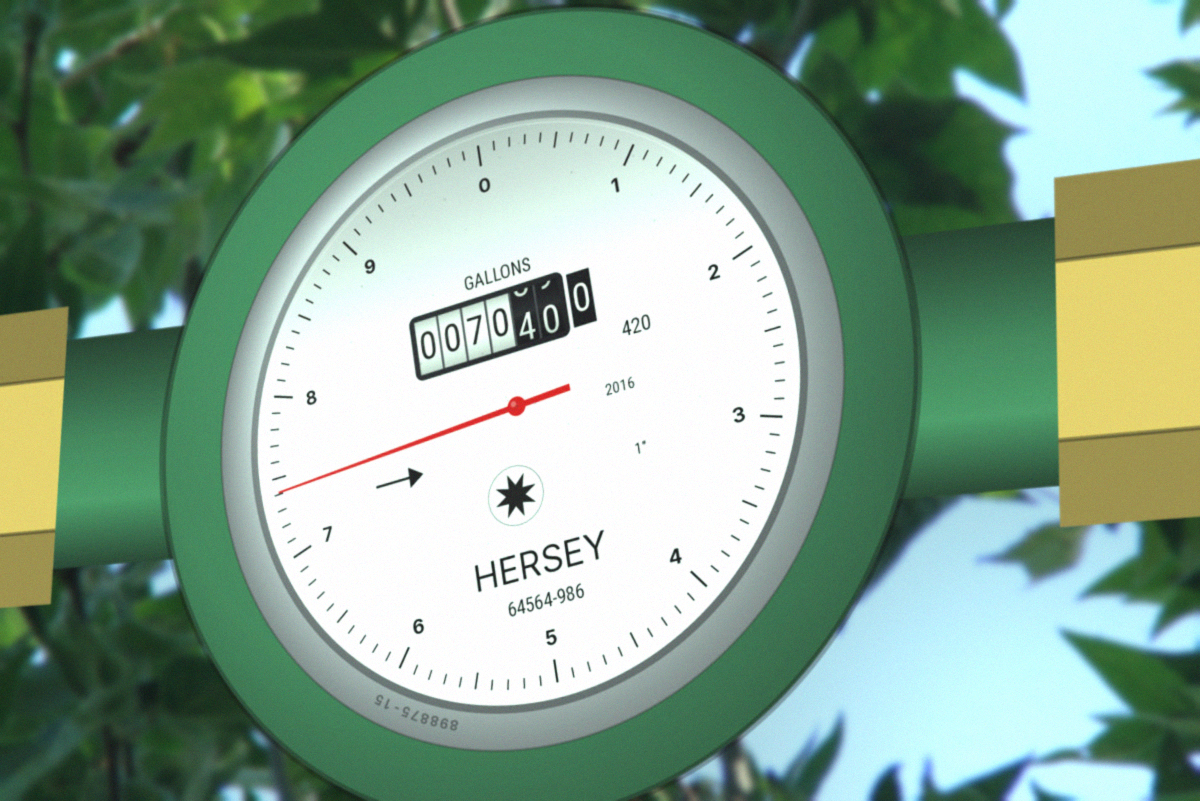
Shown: **70397.4** gal
